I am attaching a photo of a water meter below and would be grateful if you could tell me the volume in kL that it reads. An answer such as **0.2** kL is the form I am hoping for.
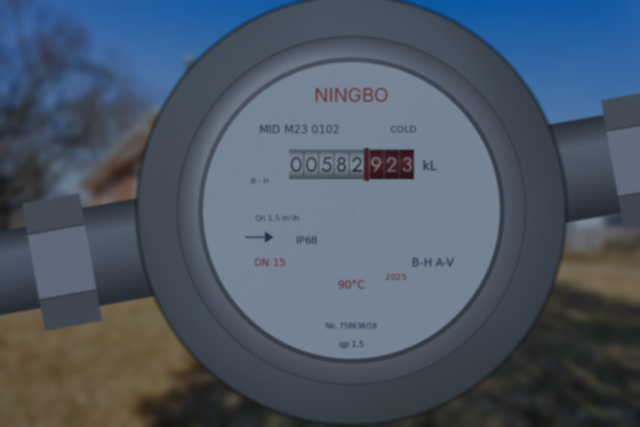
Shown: **582.923** kL
